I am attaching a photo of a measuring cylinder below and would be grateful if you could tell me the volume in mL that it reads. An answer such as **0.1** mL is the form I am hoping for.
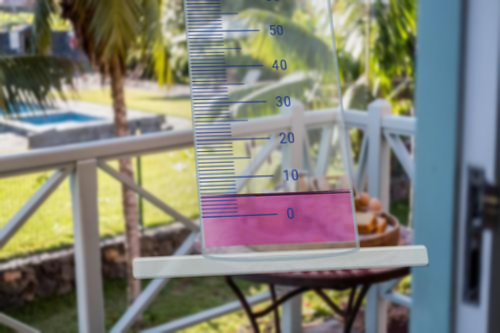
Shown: **5** mL
